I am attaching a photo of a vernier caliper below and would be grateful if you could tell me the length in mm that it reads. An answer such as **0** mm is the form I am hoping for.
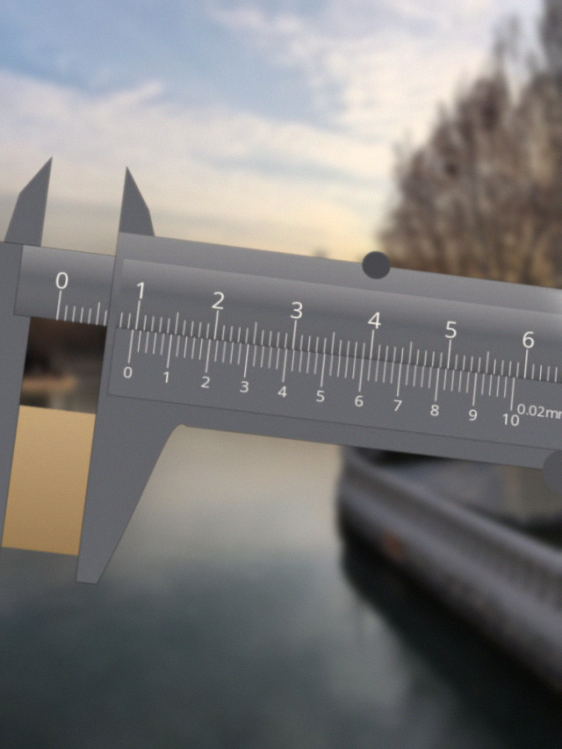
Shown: **9.6** mm
